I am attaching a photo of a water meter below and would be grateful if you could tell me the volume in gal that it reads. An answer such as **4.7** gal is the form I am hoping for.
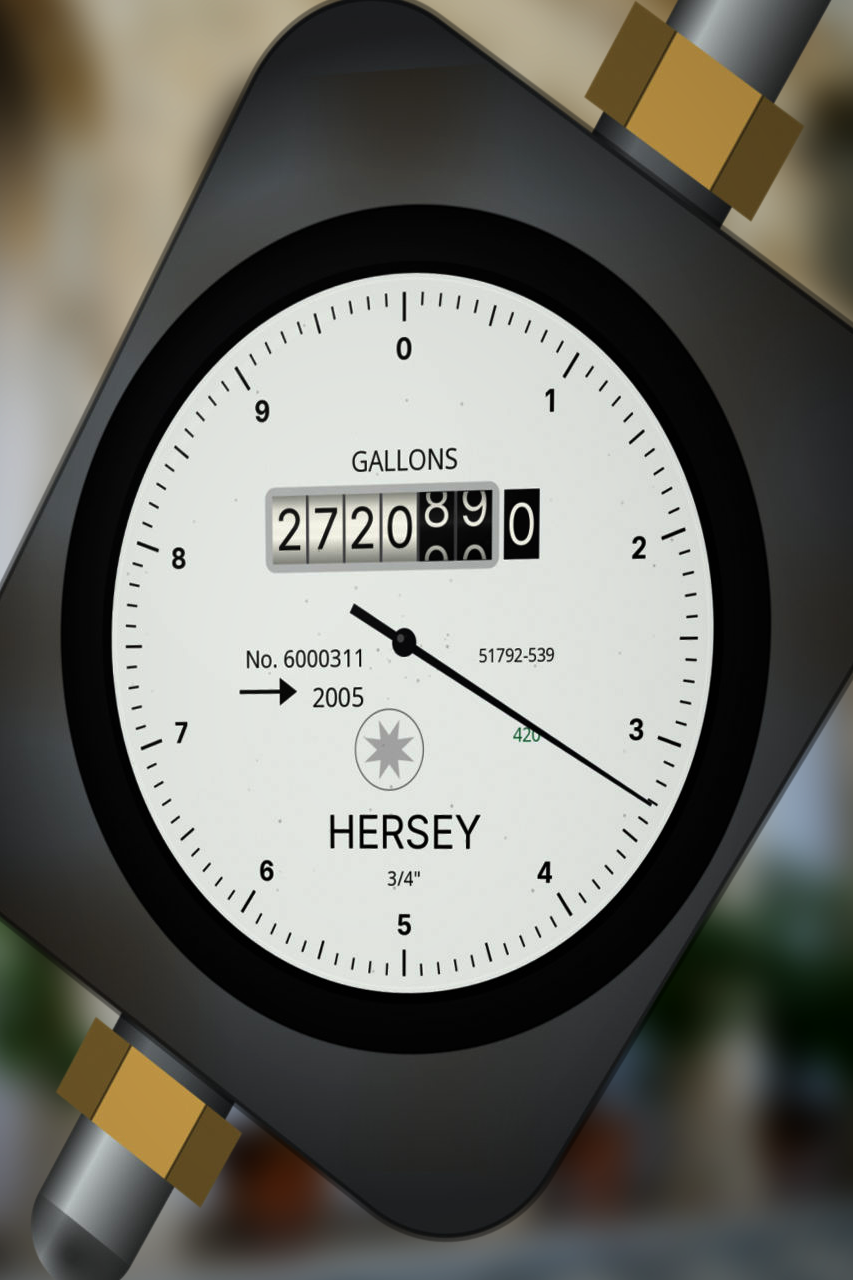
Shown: **2720893.3** gal
